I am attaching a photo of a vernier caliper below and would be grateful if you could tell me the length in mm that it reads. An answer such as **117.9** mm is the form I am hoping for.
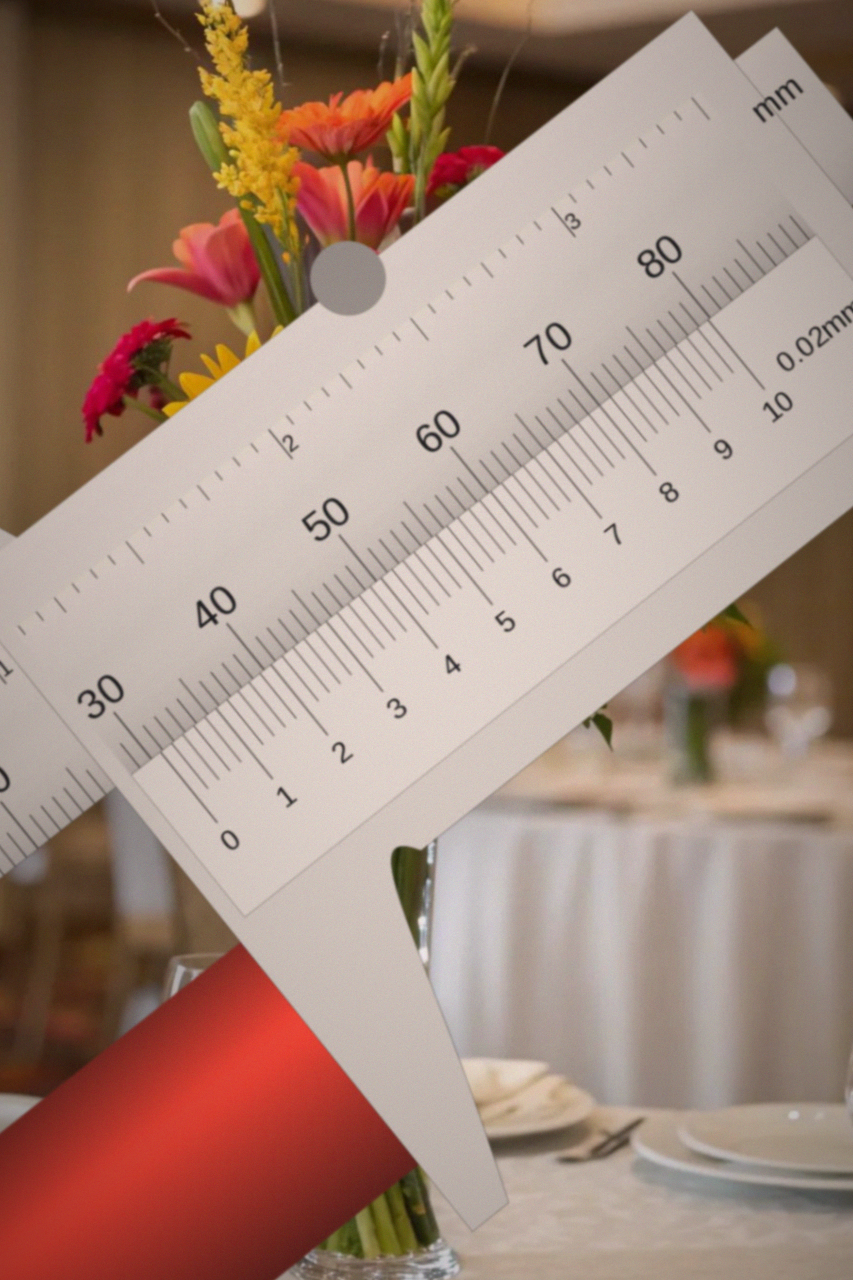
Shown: **30.8** mm
